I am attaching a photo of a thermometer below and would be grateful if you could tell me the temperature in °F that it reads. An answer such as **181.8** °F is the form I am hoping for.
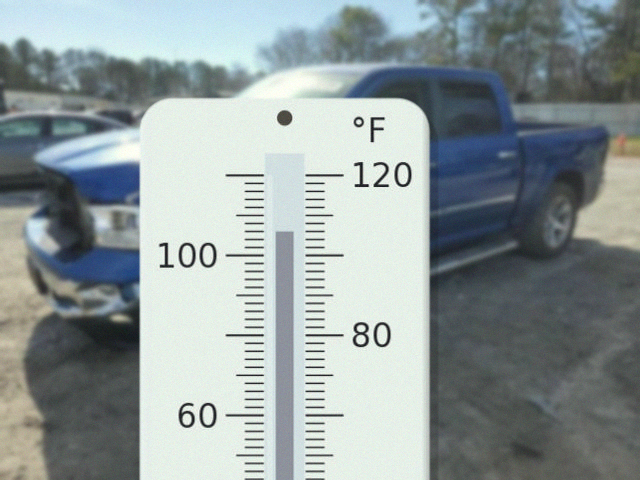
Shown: **106** °F
